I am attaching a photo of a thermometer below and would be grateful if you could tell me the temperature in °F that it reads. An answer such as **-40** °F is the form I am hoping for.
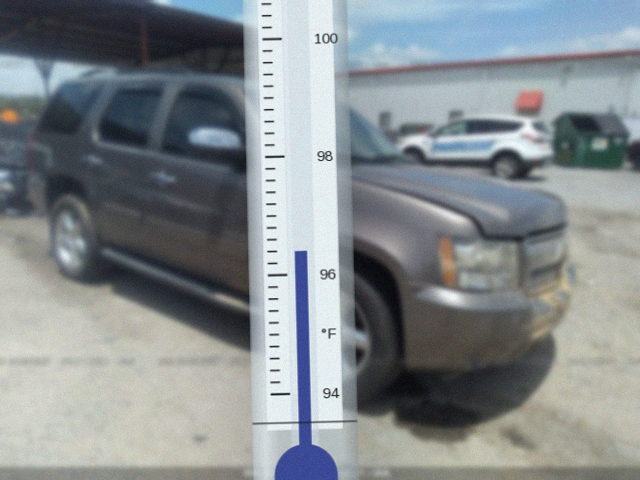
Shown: **96.4** °F
